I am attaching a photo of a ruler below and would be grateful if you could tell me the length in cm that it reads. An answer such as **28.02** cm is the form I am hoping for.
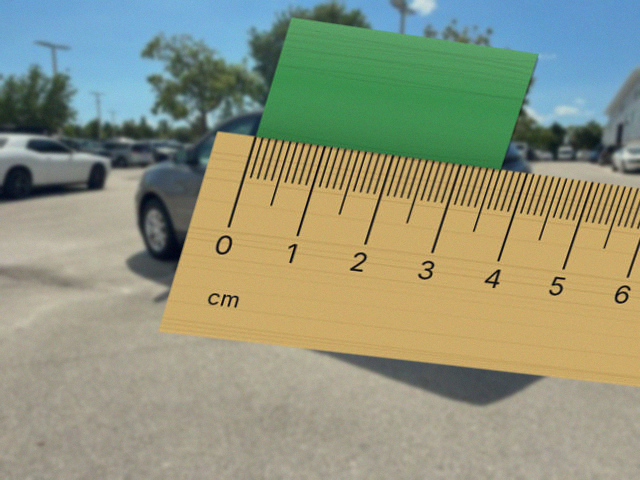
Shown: **3.6** cm
